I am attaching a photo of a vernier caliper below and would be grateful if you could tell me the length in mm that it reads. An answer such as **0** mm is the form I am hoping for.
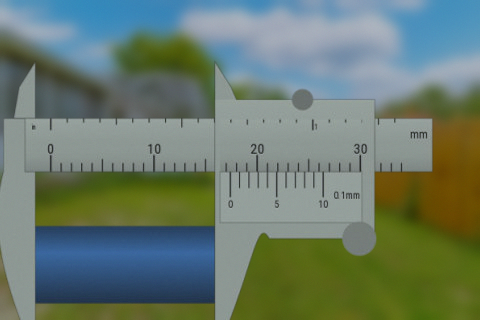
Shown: **17.4** mm
